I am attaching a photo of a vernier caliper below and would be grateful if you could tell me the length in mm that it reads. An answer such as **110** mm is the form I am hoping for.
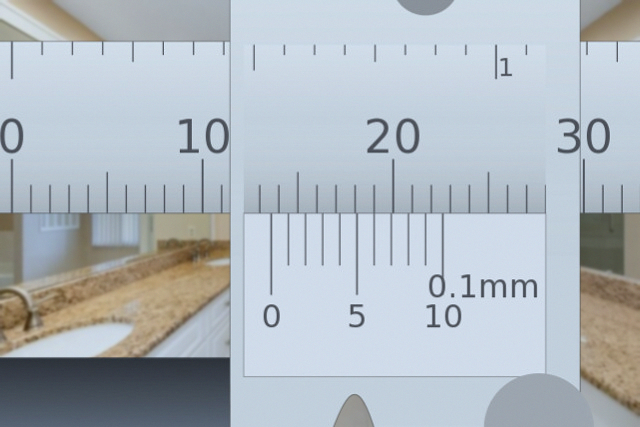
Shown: **13.6** mm
